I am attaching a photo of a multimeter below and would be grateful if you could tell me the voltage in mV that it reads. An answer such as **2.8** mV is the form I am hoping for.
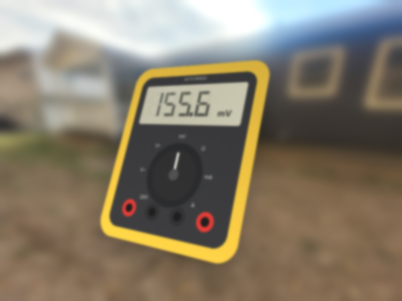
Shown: **155.6** mV
